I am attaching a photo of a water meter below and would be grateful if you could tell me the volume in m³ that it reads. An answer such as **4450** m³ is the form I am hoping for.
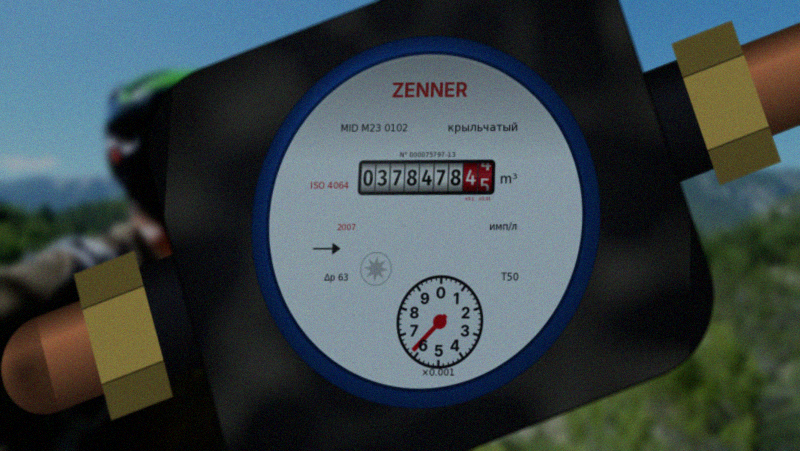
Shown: **378478.446** m³
